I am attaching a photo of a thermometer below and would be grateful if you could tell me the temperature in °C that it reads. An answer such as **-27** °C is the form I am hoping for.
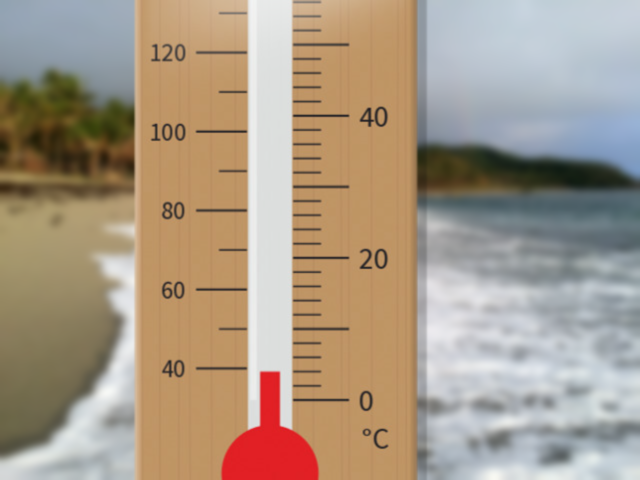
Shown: **4** °C
